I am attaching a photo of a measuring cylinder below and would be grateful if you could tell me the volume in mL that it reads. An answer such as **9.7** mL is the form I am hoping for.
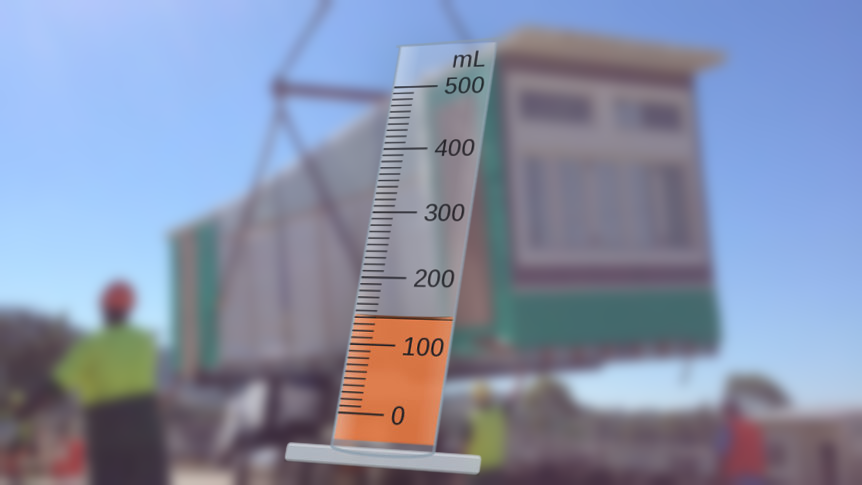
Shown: **140** mL
